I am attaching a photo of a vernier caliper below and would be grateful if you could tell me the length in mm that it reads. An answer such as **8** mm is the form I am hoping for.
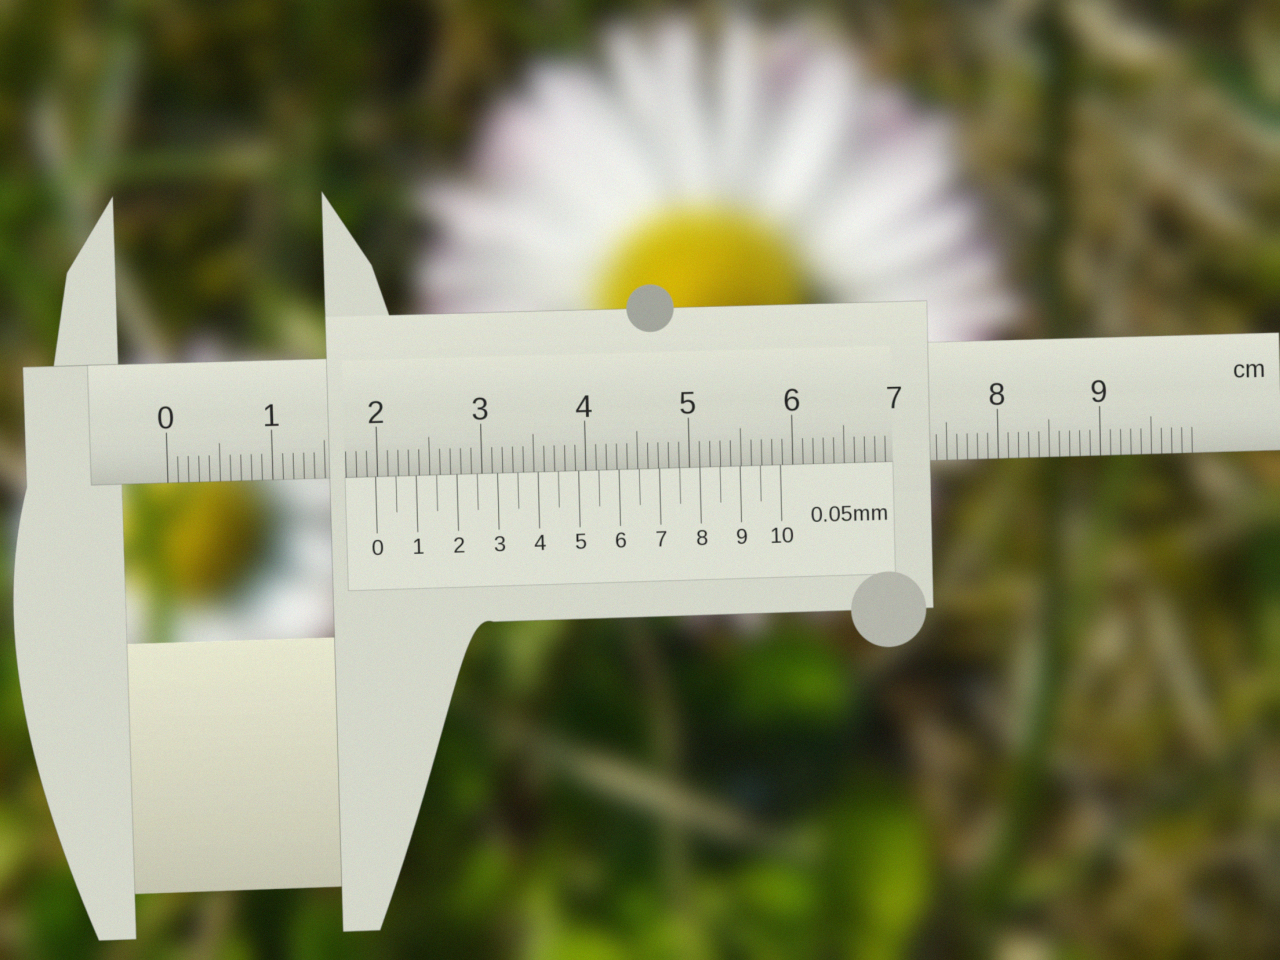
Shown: **19.8** mm
